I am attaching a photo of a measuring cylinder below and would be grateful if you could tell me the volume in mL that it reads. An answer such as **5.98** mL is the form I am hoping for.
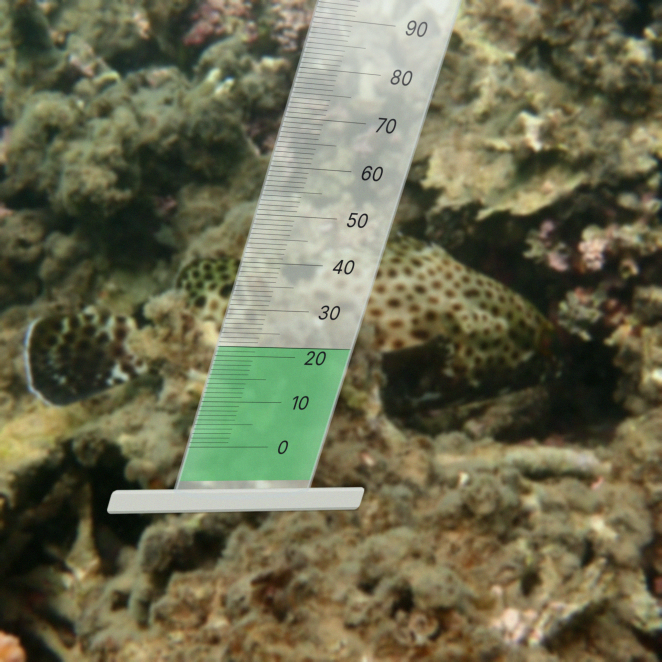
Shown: **22** mL
